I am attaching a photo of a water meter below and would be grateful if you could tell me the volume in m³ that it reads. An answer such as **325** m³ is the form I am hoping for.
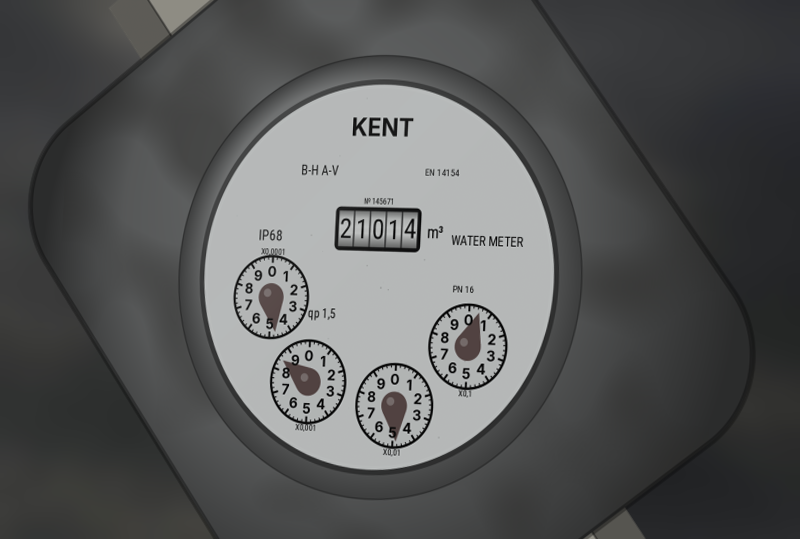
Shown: **21014.0484** m³
